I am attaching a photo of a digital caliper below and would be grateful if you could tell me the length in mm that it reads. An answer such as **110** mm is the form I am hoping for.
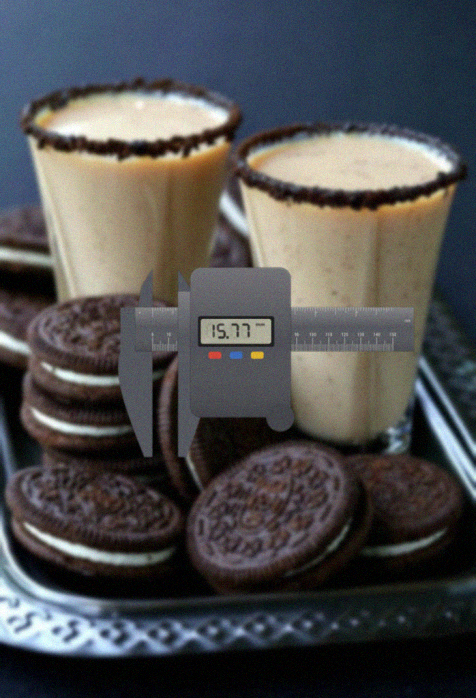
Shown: **15.77** mm
